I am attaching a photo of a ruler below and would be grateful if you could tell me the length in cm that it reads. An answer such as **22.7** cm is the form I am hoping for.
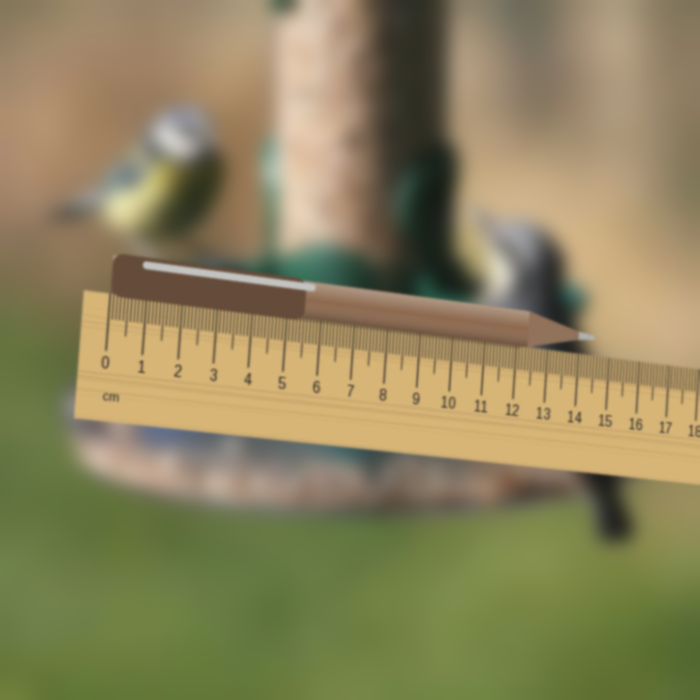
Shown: **14.5** cm
